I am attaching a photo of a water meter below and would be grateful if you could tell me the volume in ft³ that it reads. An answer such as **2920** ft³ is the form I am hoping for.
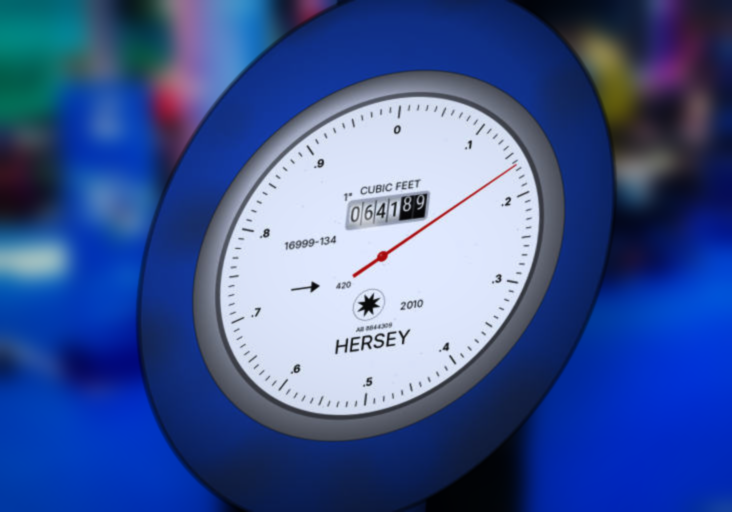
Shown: **64189.16** ft³
